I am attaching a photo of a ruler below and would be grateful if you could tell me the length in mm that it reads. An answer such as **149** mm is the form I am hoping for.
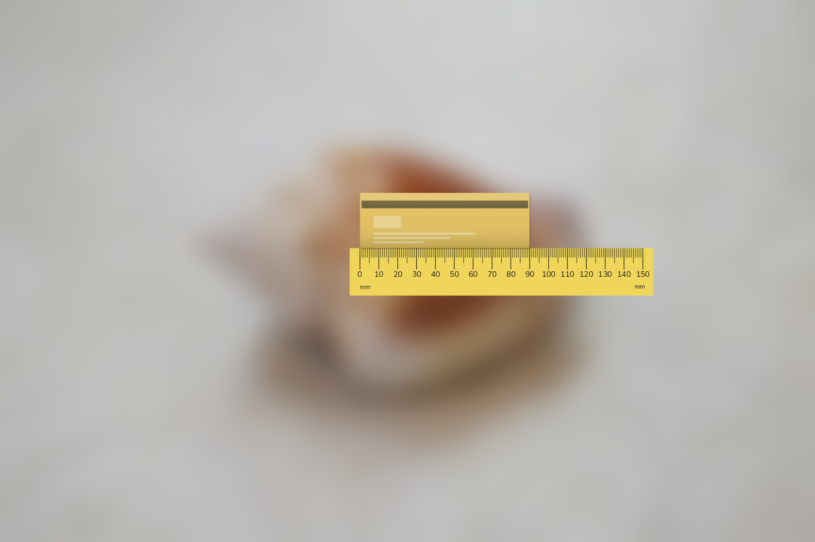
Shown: **90** mm
